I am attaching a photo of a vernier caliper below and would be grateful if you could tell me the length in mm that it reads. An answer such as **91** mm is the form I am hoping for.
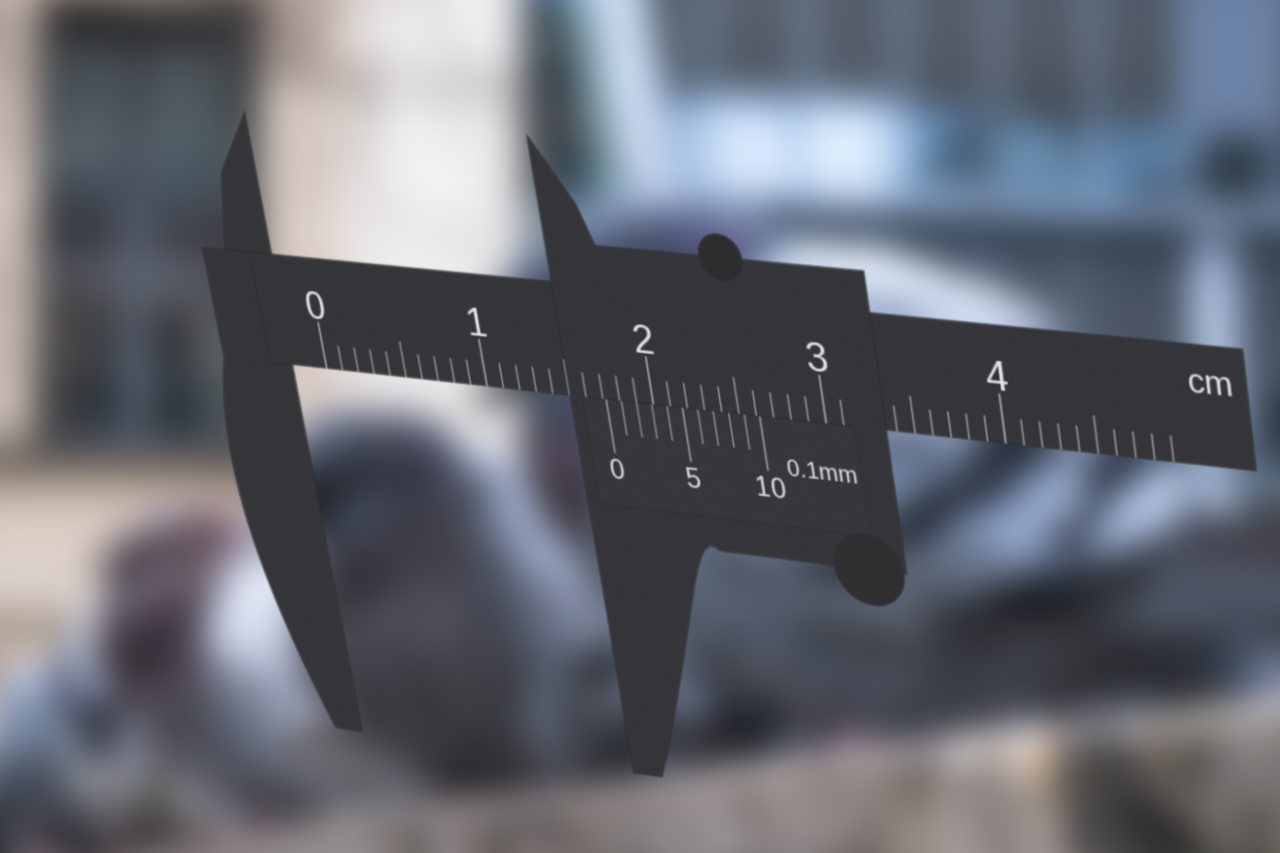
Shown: **17.2** mm
